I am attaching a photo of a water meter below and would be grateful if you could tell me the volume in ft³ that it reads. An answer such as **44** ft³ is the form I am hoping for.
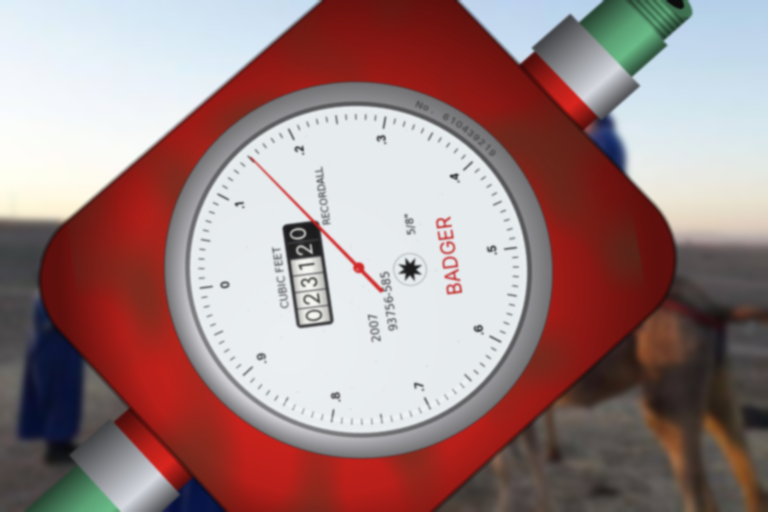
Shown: **23120.15** ft³
